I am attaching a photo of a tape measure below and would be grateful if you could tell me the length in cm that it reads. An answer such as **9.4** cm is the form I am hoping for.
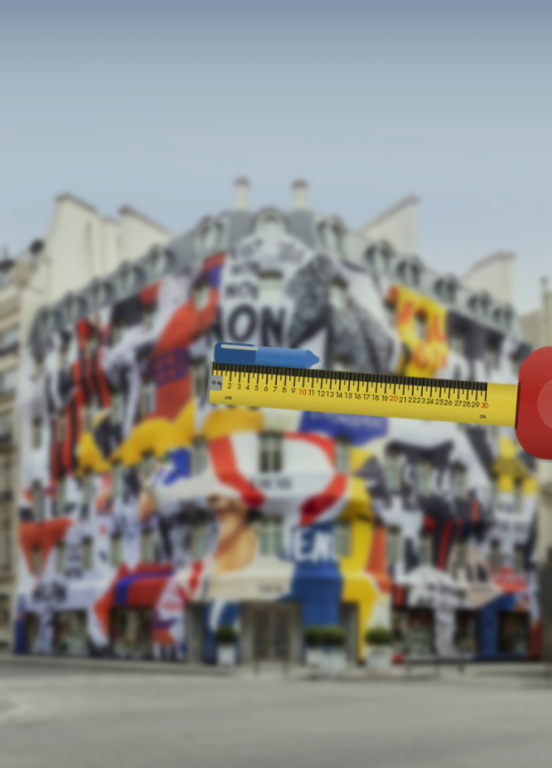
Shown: **12** cm
